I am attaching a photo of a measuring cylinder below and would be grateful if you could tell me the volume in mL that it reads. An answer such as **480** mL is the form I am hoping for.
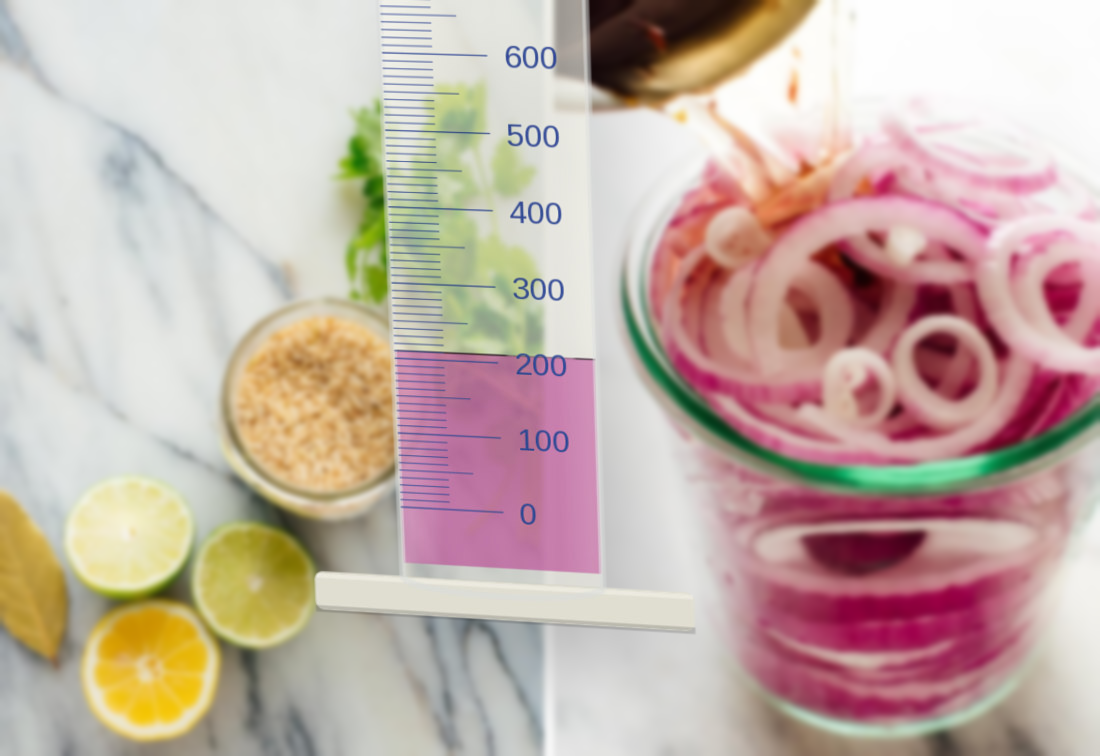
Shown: **210** mL
